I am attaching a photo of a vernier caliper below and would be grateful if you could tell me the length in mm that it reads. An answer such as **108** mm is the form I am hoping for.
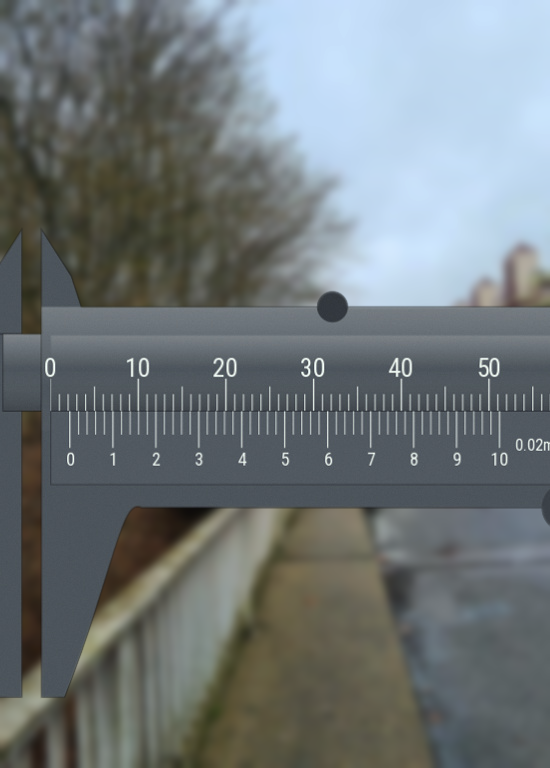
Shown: **2.2** mm
